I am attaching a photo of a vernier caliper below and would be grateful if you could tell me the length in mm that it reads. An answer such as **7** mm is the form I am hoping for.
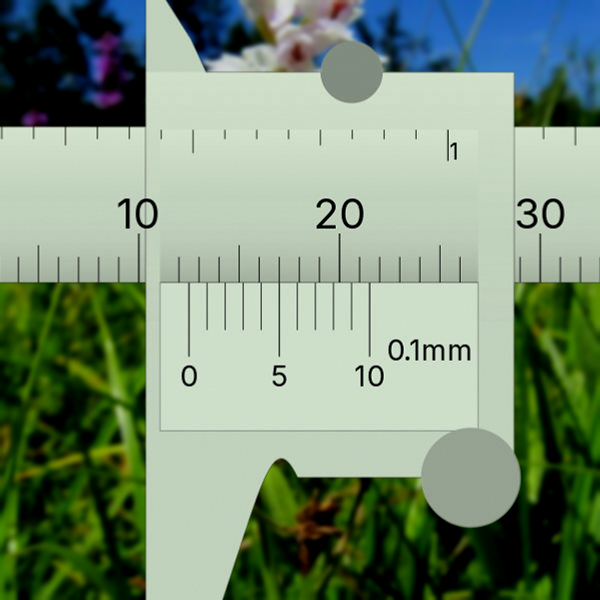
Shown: **12.5** mm
